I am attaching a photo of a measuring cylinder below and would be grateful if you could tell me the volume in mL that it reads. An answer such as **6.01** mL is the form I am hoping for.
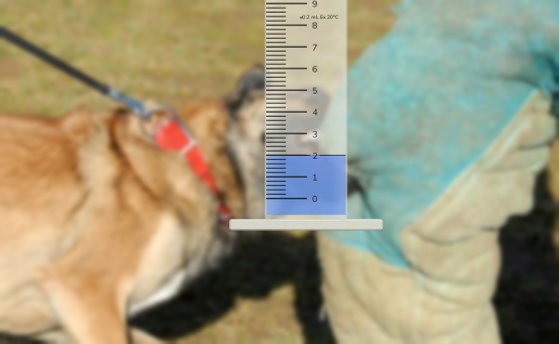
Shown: **2** mL
